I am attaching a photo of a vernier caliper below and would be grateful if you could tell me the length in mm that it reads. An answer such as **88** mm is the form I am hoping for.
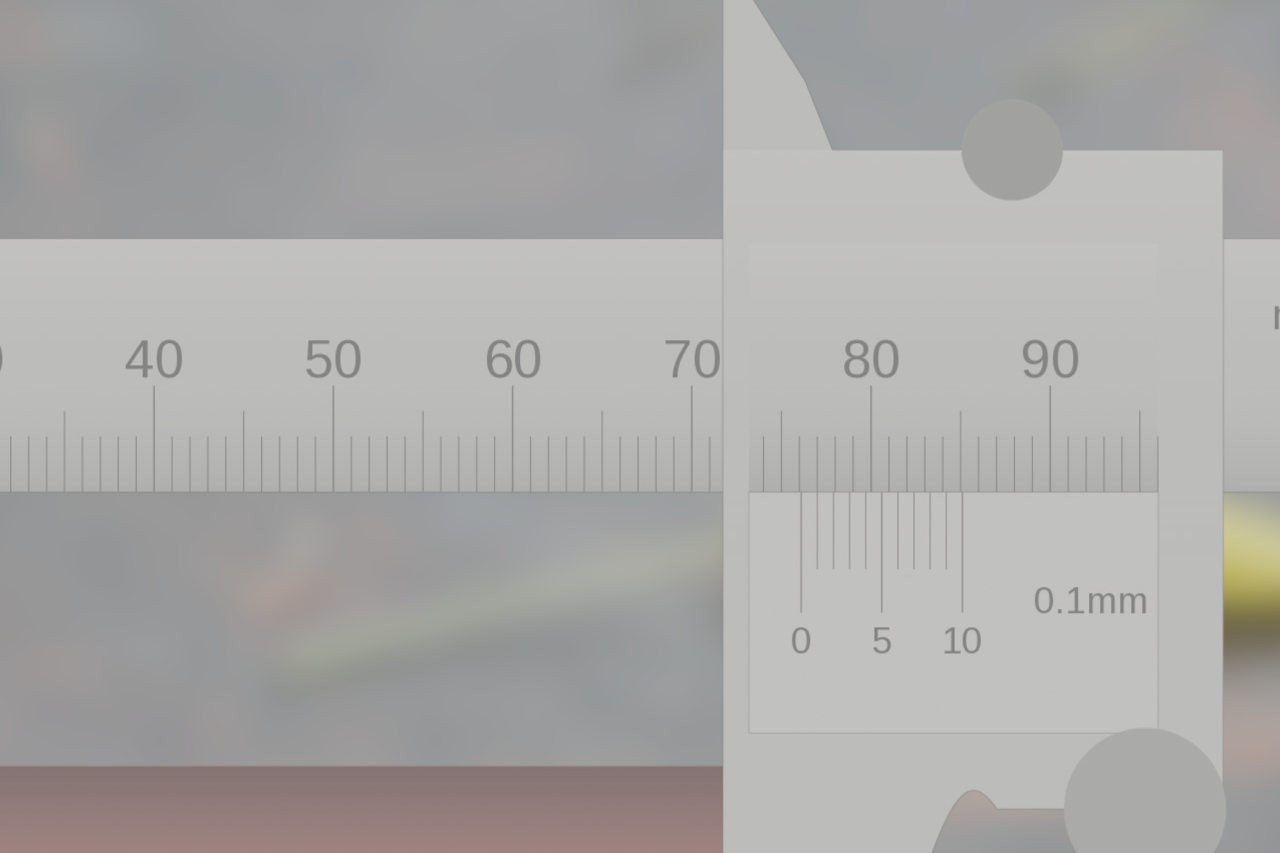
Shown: **76.1** mm
